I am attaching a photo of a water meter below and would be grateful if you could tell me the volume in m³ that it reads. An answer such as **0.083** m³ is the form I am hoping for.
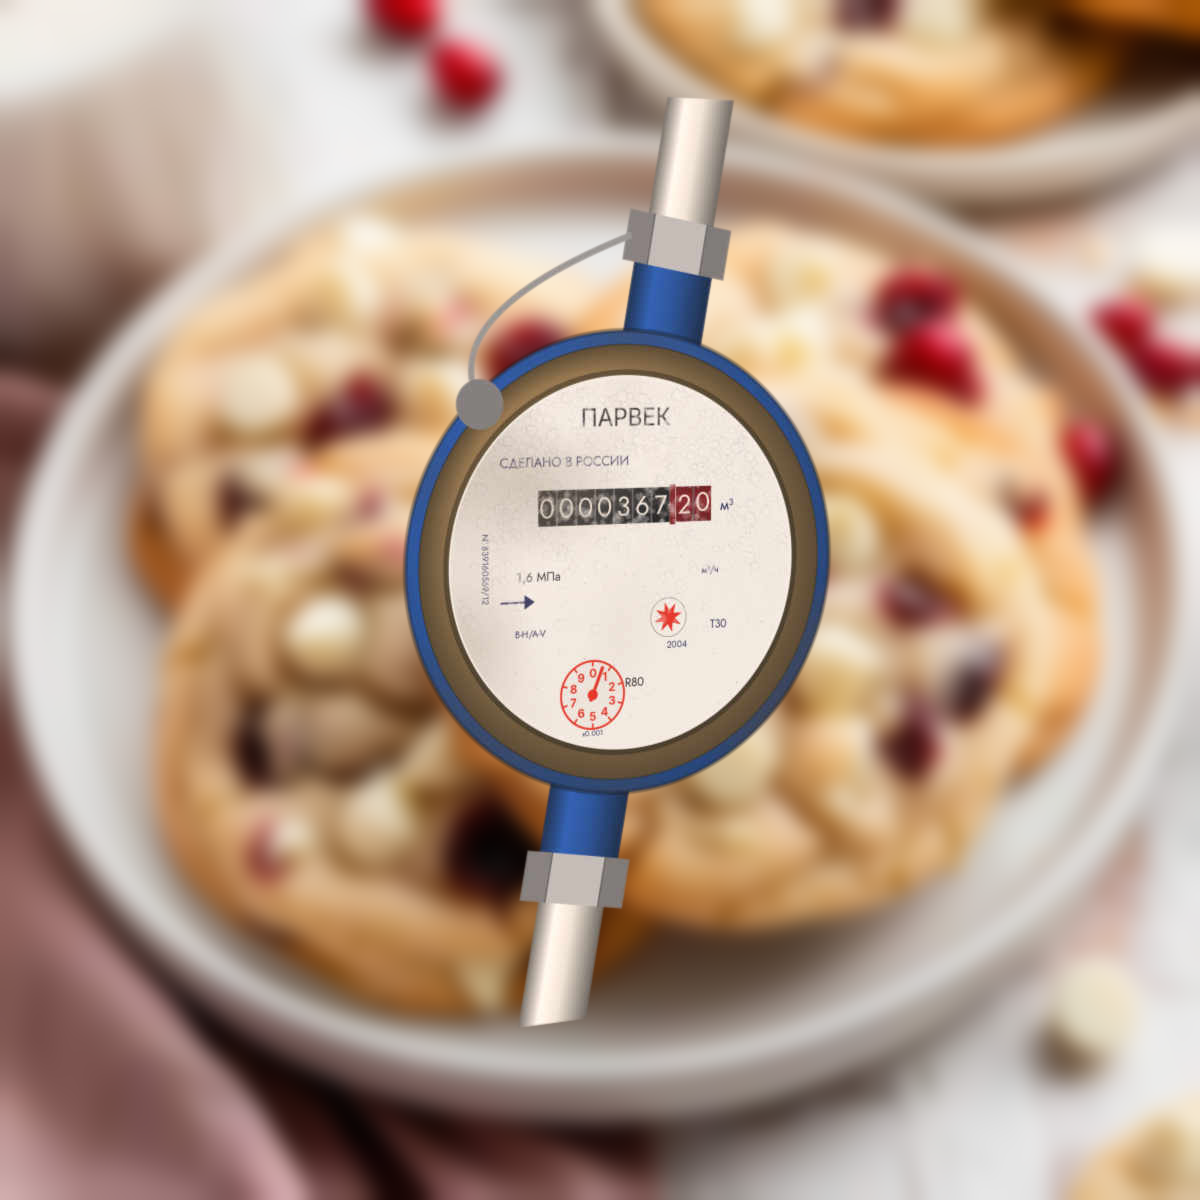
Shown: **367.200** m³
